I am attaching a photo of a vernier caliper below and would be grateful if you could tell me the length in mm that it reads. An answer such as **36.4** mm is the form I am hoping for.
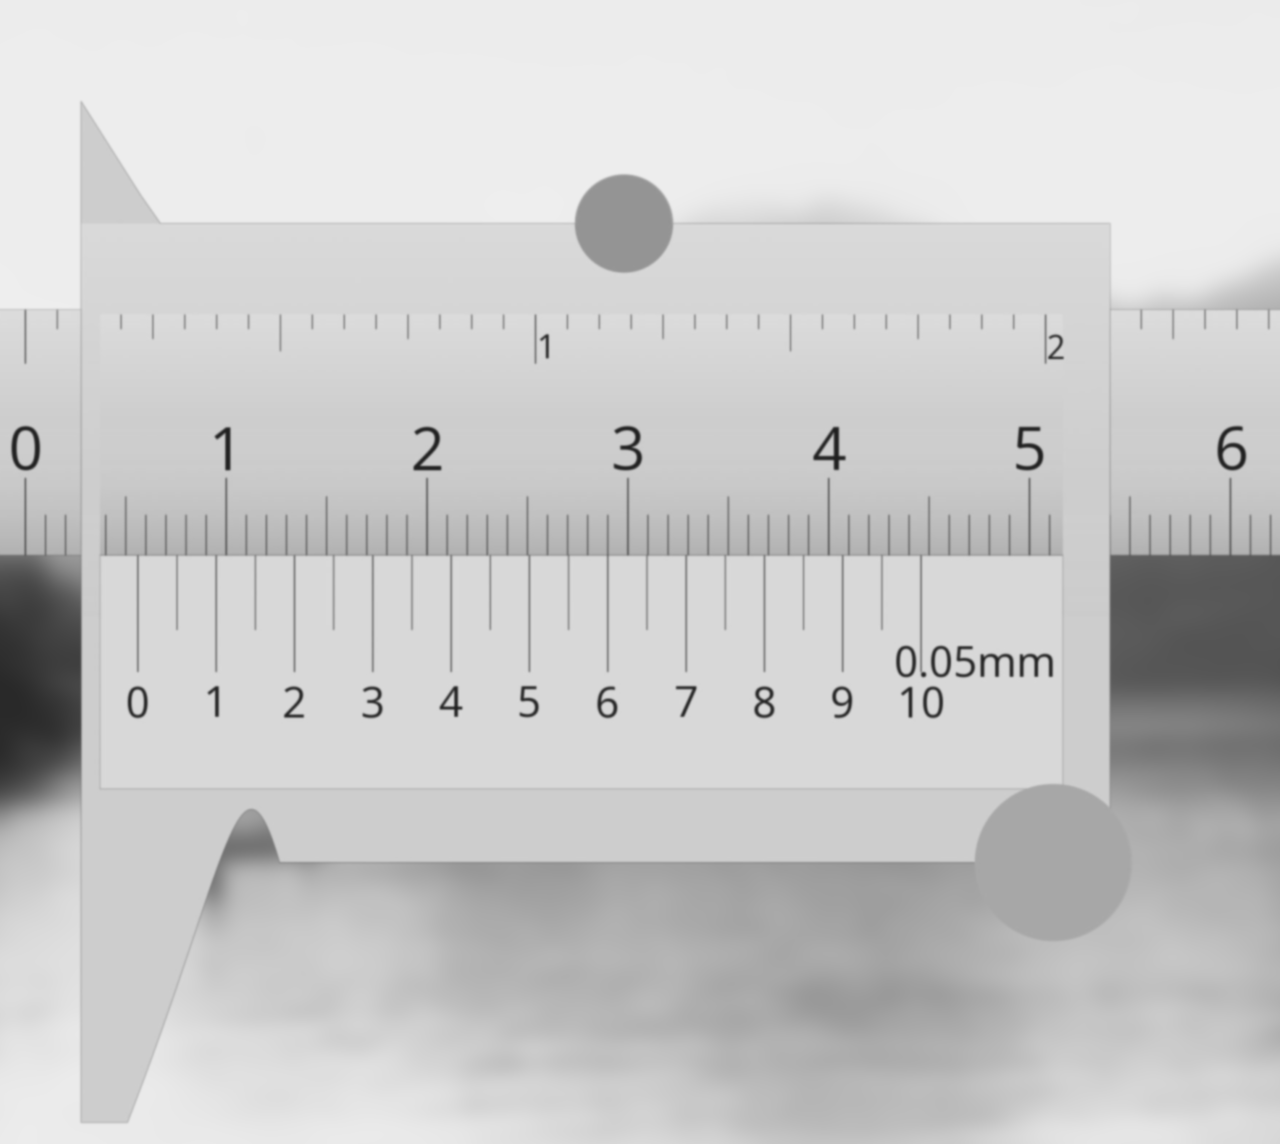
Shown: **5.6** mm
